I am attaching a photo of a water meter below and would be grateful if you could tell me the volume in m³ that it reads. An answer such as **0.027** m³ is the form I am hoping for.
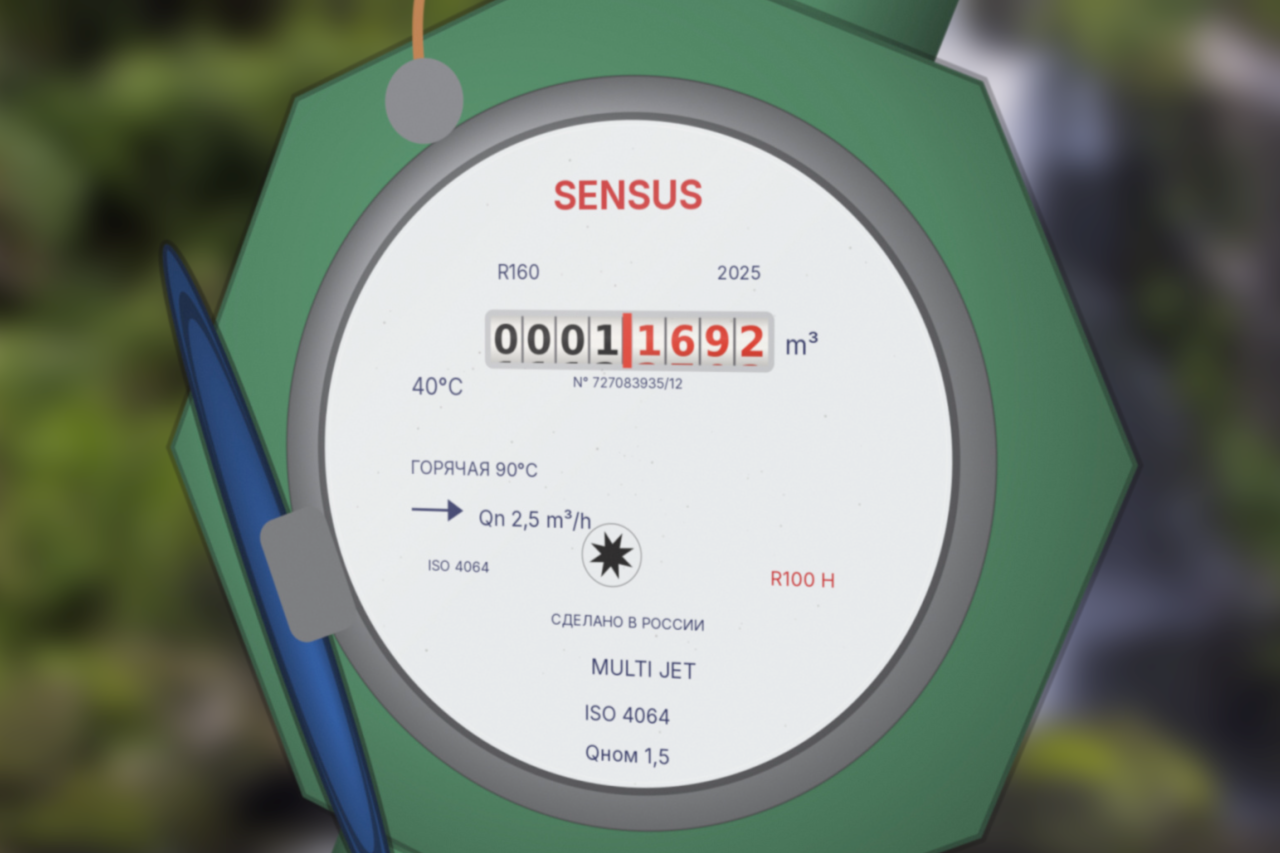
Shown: **1.1692** m³
